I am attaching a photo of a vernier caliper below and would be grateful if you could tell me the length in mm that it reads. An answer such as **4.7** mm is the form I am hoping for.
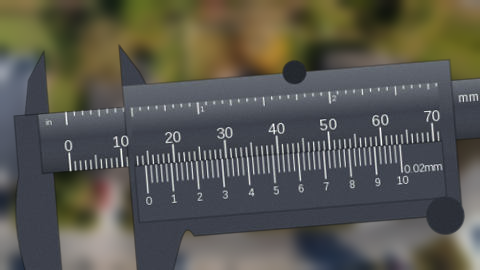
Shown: **14.5** mm
